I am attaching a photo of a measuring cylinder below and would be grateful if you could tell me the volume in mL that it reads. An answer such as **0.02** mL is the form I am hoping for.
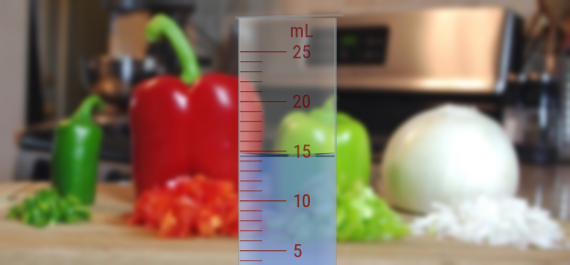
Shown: **14.5** mL
